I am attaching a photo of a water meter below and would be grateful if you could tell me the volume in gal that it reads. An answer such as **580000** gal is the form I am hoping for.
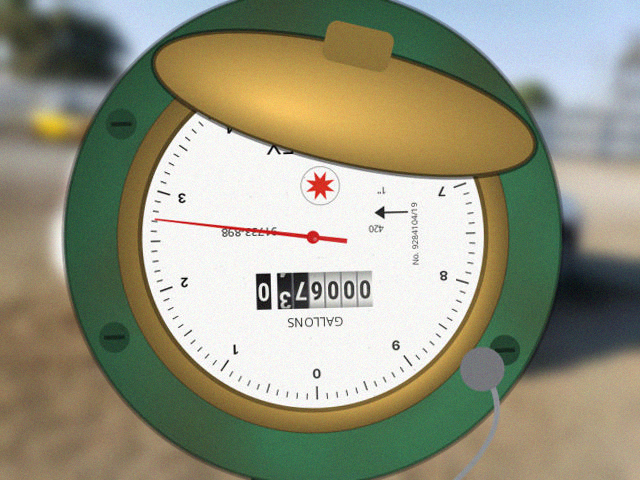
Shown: **6732.7** gal
